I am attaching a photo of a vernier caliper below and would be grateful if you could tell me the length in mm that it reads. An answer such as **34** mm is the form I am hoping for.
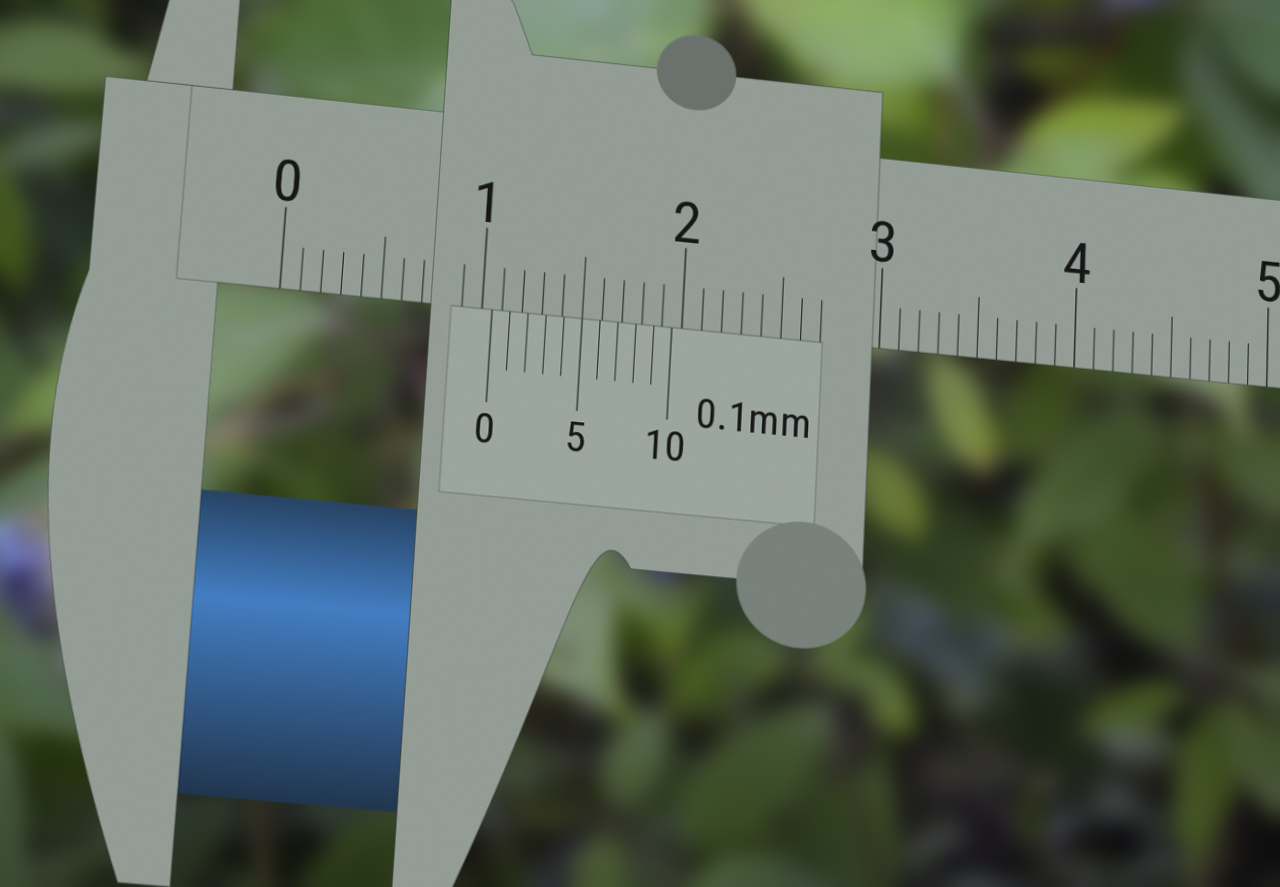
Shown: **10.5** mm
